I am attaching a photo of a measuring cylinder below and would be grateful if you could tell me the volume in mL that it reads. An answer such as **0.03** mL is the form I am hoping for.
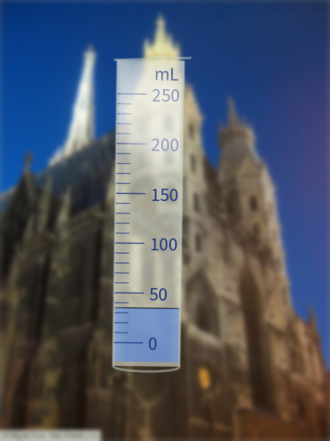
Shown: **35** mL
